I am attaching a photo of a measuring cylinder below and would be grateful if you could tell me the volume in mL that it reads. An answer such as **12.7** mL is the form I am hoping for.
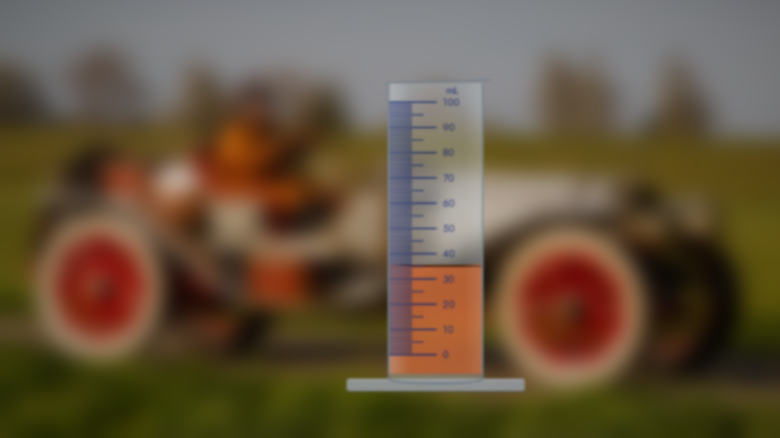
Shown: **35** mL
